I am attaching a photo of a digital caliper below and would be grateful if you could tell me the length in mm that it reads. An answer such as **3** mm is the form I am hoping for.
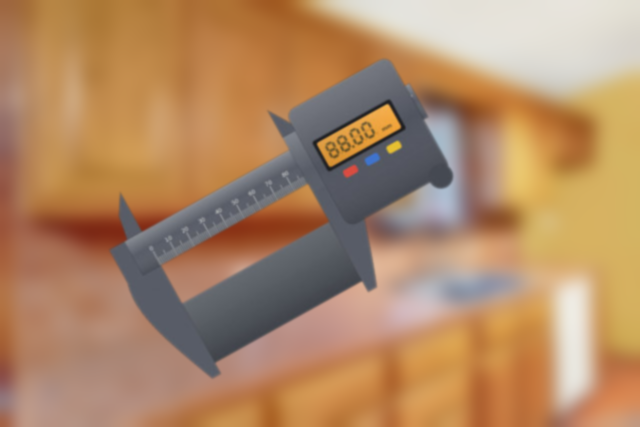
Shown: **88.00** mm
